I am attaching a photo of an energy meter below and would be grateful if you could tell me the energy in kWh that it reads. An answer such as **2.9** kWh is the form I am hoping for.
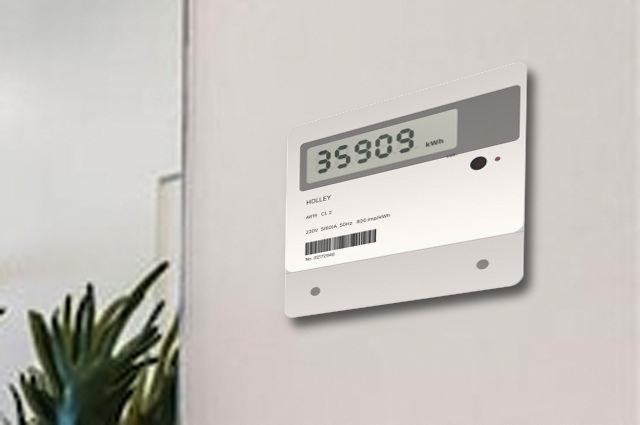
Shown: **35909** kWh
